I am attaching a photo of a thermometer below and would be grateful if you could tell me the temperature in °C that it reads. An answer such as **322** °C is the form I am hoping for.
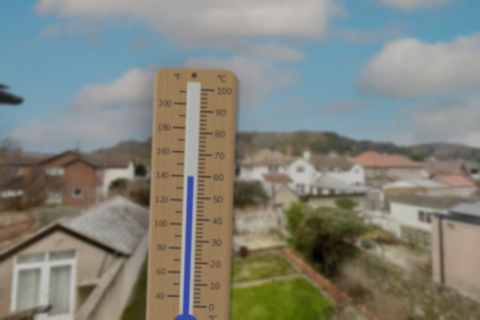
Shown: **60** °C
